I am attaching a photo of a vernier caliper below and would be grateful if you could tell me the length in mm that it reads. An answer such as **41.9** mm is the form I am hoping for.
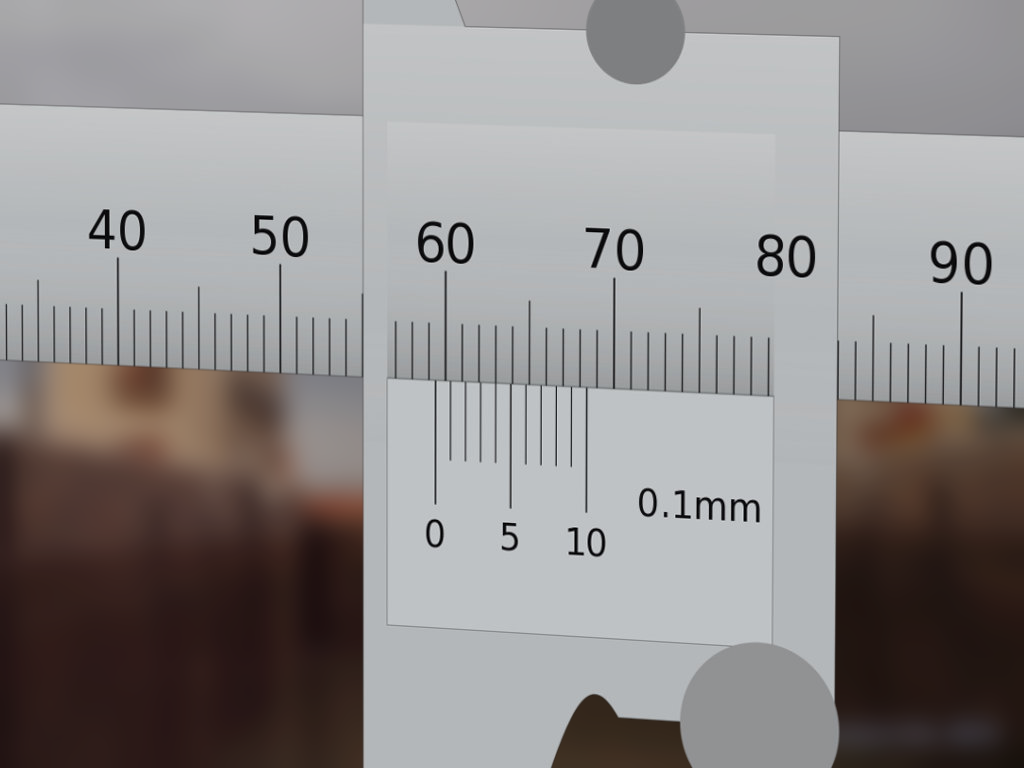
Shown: **59.4** mm
